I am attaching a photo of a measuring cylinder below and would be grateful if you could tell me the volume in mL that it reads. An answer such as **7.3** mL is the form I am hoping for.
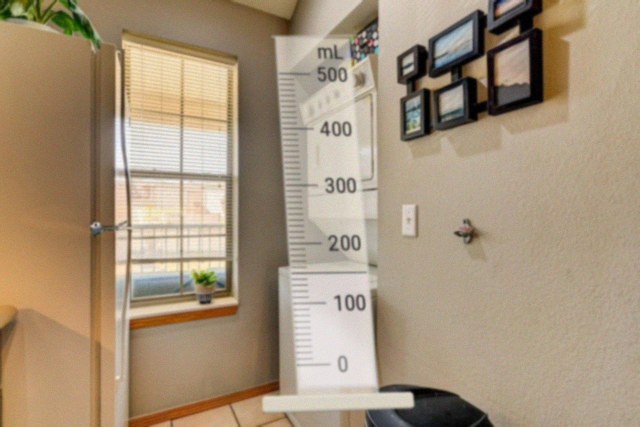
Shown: **150** mL
